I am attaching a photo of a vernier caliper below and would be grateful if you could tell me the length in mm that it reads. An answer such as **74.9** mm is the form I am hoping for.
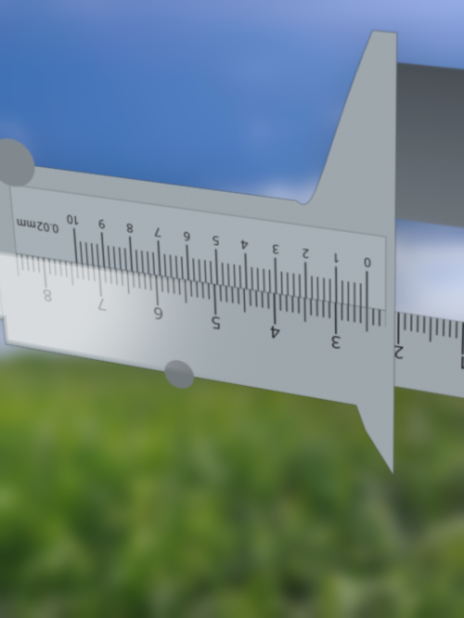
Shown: **25.0** mm
